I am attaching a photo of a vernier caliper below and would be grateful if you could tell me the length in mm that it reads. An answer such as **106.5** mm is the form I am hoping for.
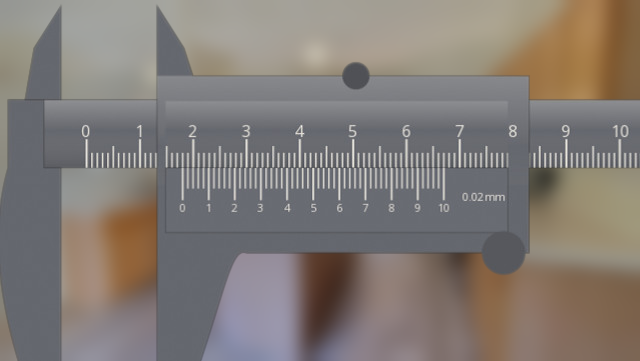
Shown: **18.0** mm
